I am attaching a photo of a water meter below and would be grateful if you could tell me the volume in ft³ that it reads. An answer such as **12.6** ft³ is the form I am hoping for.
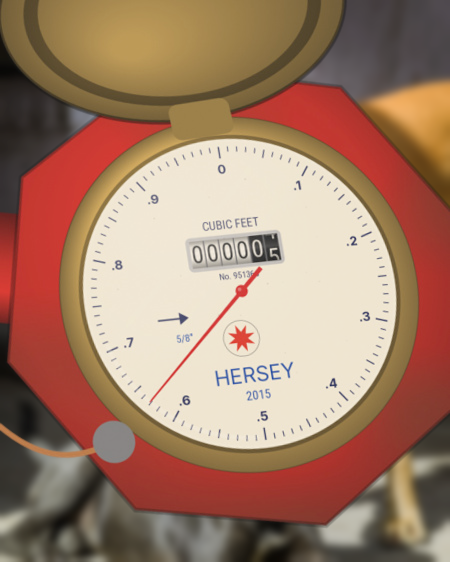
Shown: **4.63** ft³
